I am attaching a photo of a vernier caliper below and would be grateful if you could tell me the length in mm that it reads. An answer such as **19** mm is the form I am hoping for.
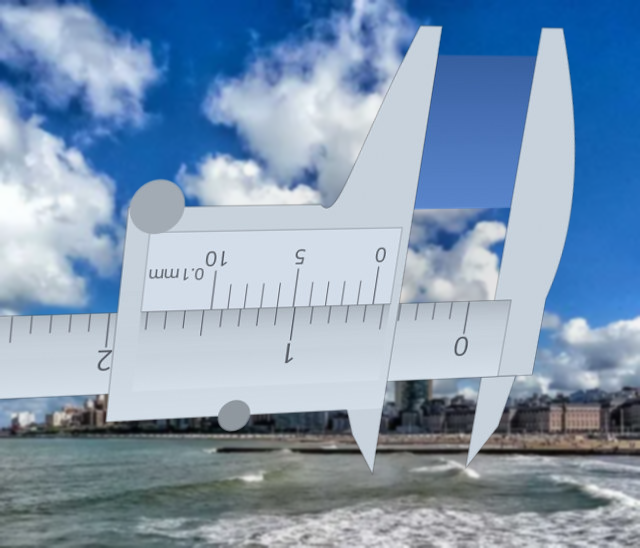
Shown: **5.6** mm
